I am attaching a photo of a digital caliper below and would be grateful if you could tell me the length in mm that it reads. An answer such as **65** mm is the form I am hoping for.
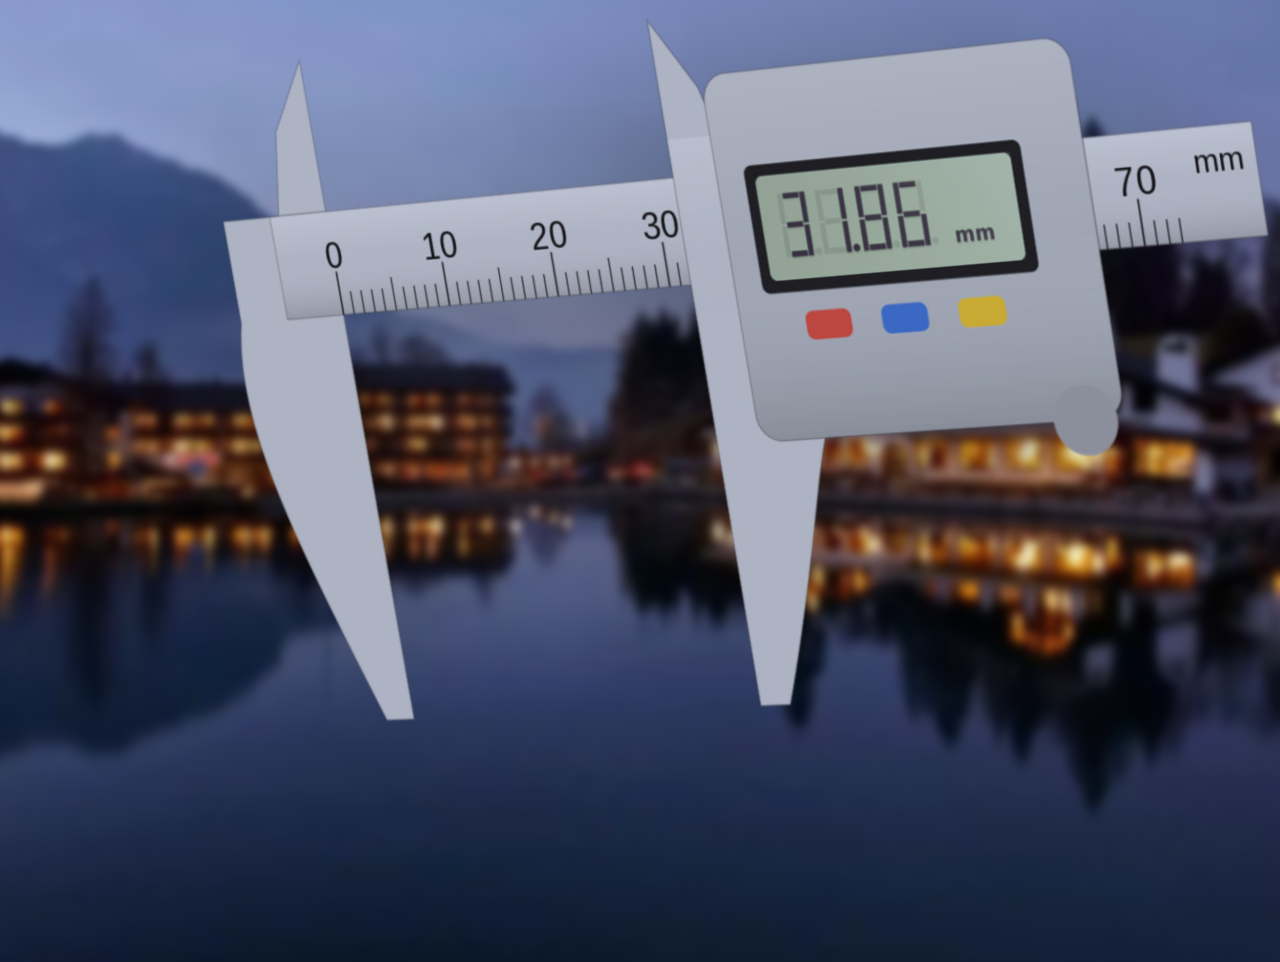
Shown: **31.86** mm
